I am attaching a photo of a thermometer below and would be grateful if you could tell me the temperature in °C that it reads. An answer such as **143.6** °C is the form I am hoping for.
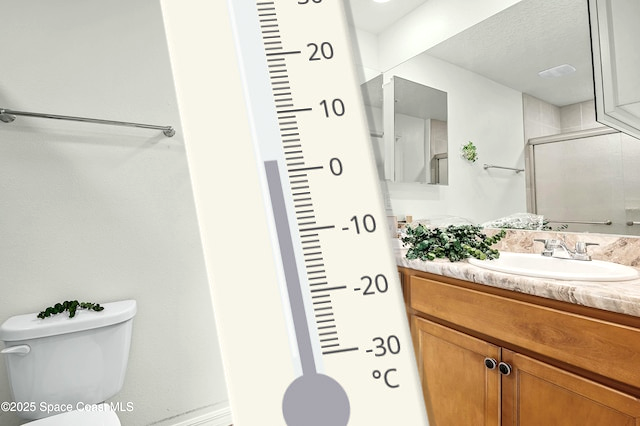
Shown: **2** °C
